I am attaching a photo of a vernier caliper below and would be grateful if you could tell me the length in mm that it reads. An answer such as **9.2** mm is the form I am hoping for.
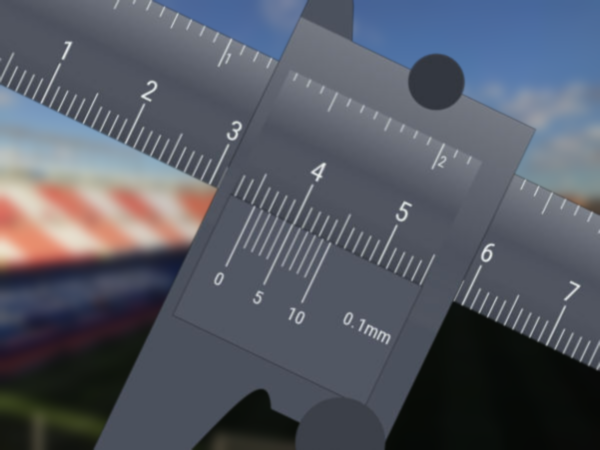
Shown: **35.4** mm
